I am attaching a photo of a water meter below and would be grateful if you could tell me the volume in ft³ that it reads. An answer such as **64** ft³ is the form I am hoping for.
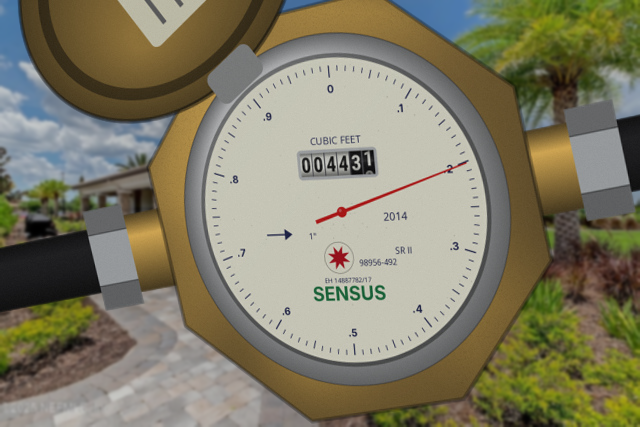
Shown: **4431.20** ft³
